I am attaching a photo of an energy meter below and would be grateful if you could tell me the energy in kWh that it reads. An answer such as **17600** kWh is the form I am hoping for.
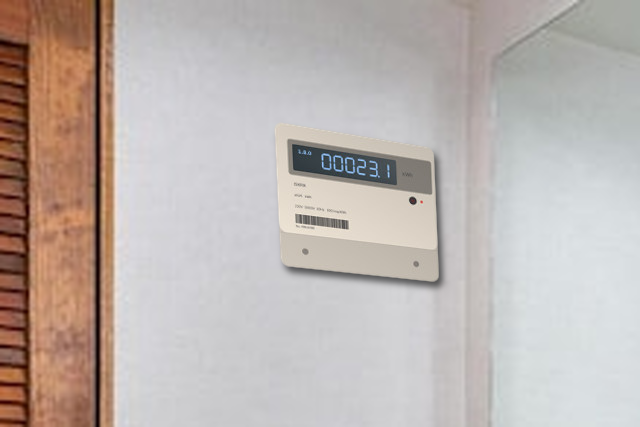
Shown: **23.1** kWh
